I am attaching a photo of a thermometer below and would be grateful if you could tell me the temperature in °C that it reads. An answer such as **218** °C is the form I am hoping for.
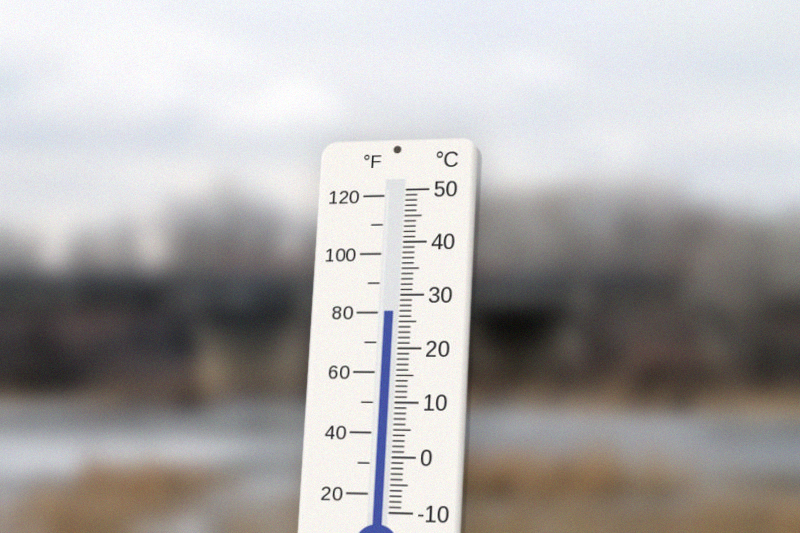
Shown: **27** °C
